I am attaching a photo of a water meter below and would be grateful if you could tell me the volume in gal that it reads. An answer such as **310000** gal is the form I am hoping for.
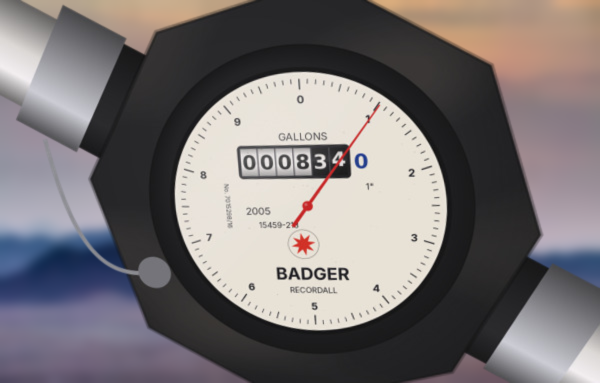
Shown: **8341.0** gal
